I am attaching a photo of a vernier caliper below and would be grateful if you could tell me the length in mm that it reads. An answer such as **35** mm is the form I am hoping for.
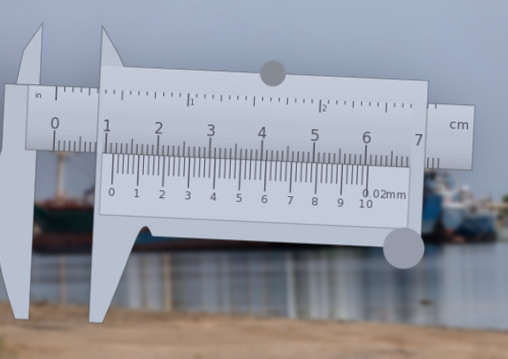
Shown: **11.5** mm
